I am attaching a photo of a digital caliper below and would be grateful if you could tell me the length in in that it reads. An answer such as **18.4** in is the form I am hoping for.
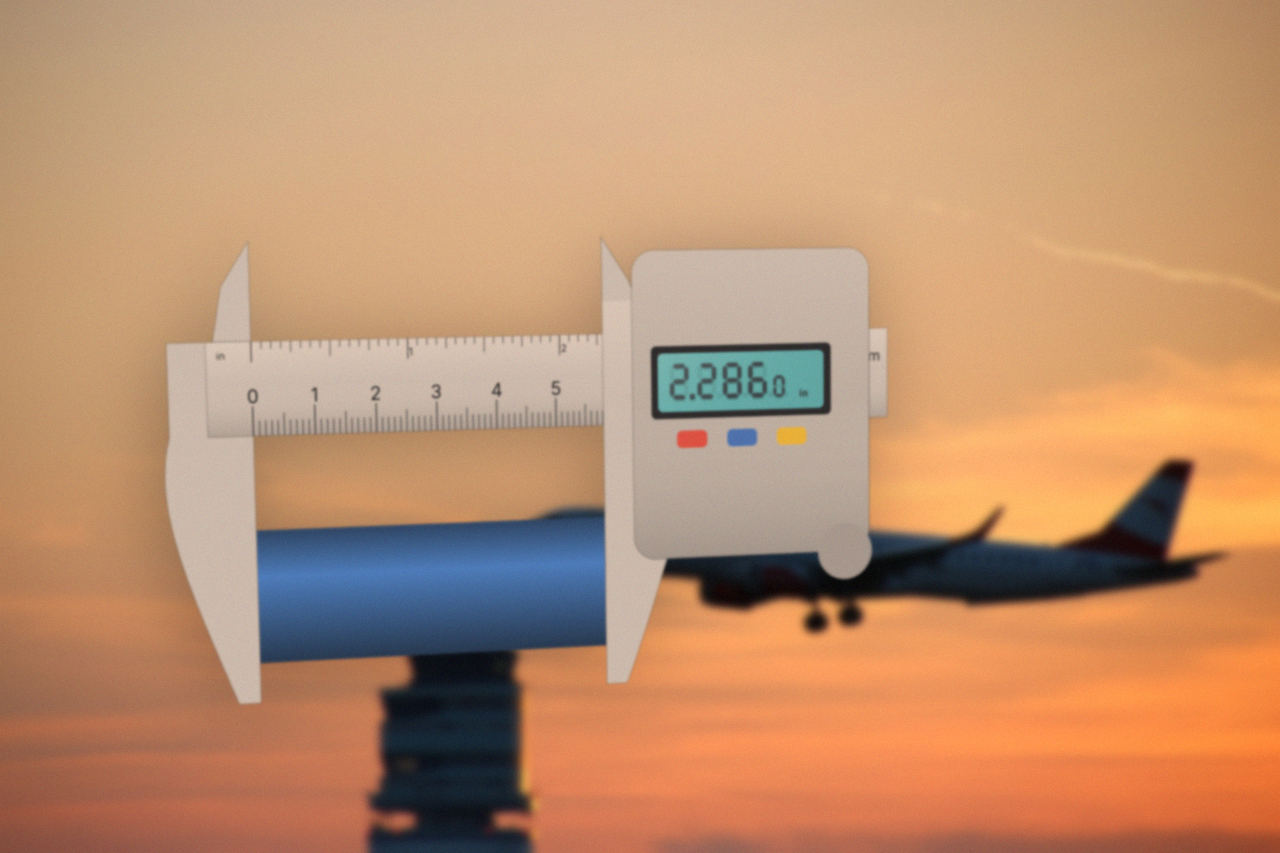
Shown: **2.2860** in
